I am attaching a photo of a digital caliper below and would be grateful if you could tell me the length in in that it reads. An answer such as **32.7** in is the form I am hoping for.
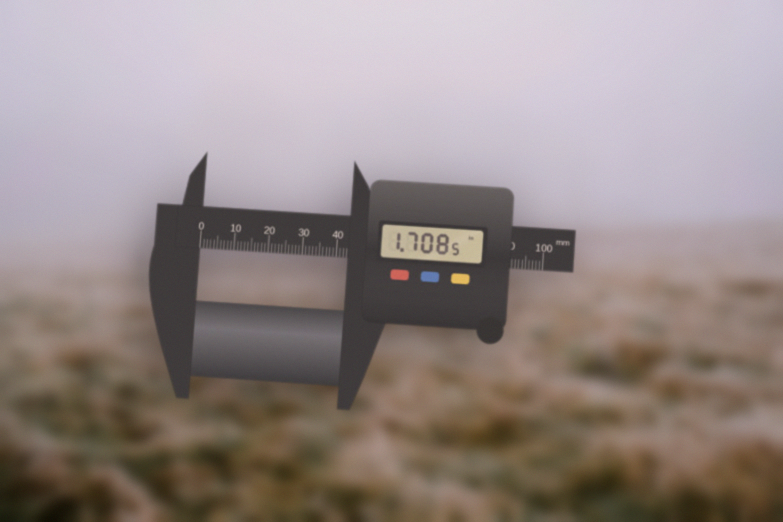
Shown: **1.7085** in
